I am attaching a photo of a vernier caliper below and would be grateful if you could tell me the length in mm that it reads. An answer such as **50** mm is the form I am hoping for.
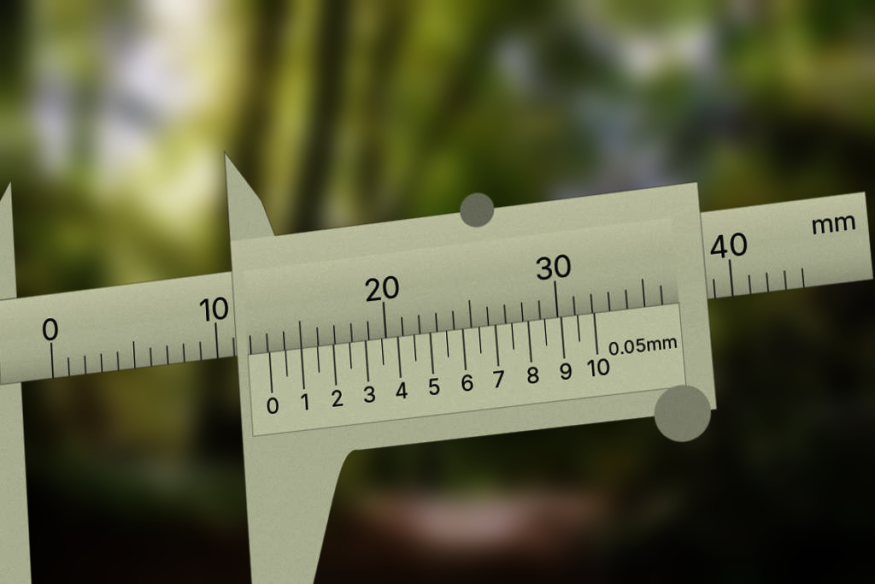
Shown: **13.1** mm
